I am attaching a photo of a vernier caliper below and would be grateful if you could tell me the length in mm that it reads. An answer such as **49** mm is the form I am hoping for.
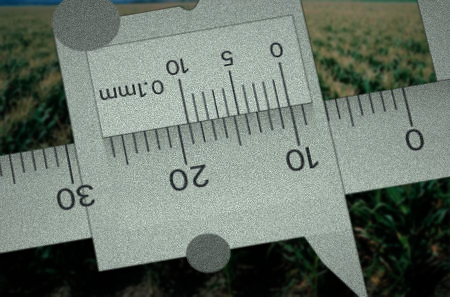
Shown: **10.1** mm
